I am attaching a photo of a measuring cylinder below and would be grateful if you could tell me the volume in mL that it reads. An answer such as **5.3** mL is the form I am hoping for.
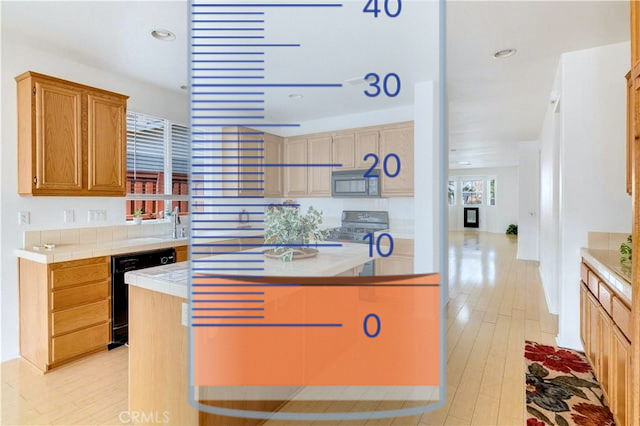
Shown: **5** mL
